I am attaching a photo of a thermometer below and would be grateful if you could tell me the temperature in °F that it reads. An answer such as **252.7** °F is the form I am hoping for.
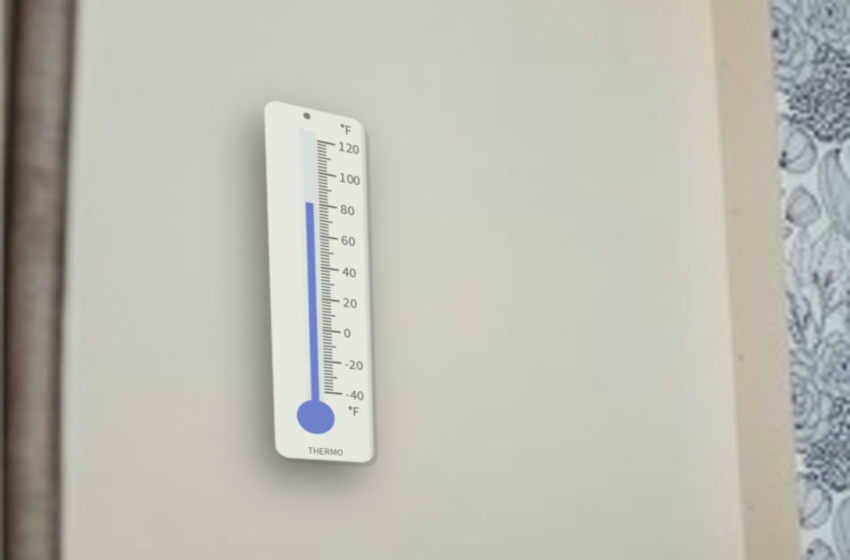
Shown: **80** °F
